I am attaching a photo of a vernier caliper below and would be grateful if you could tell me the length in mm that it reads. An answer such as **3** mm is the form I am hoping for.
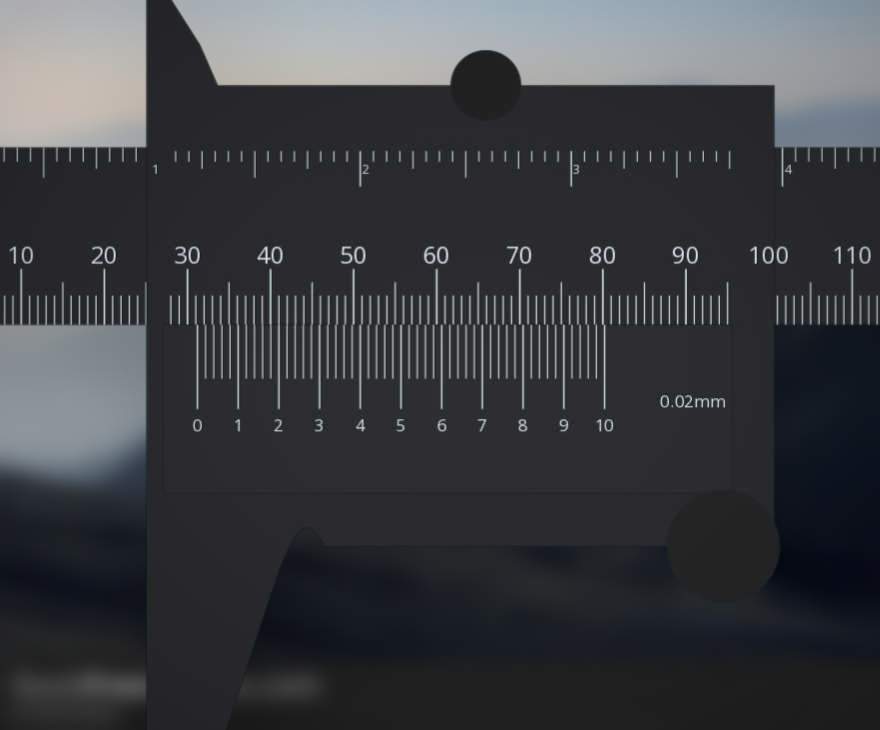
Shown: **31.2** mm
